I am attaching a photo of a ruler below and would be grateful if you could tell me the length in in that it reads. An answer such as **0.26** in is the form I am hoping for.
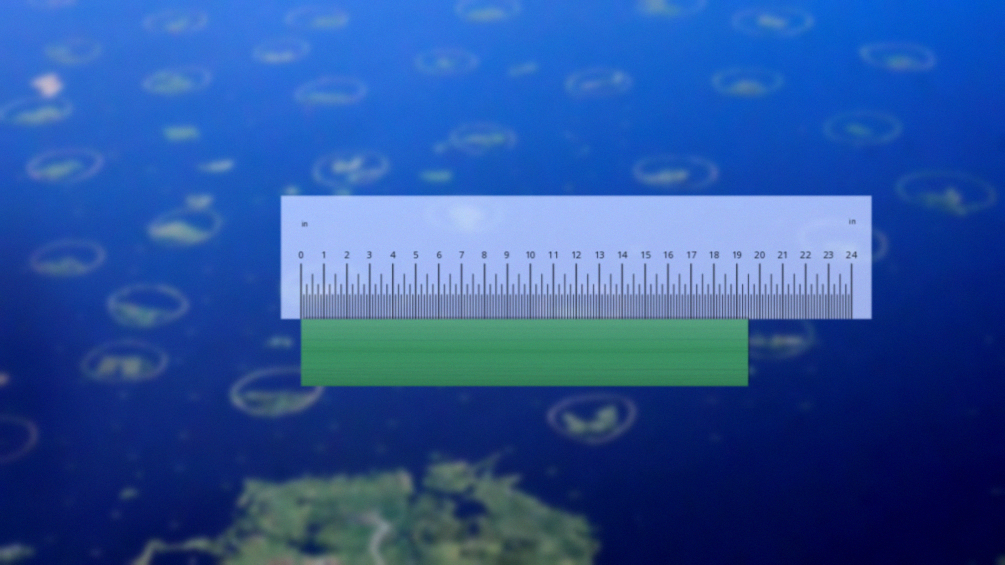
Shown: **19.5** in
